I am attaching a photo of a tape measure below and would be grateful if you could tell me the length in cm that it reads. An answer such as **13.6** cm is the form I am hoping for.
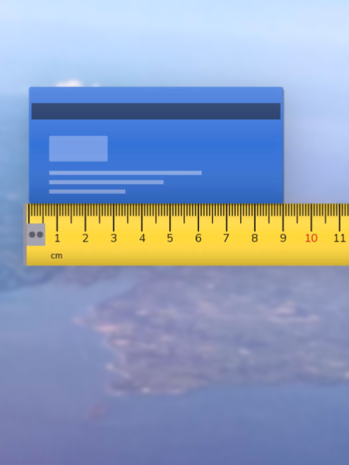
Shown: **9** cm
